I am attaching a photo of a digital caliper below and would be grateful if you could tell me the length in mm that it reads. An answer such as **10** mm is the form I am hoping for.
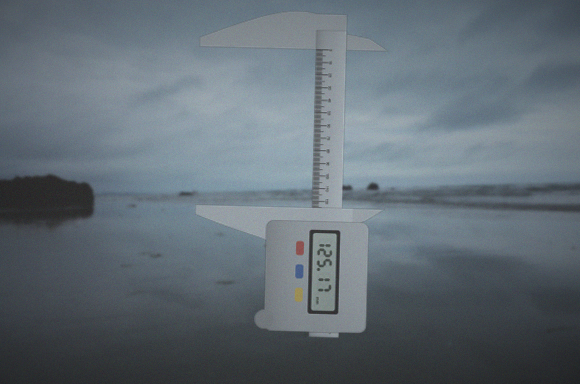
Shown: **125.17** mm
